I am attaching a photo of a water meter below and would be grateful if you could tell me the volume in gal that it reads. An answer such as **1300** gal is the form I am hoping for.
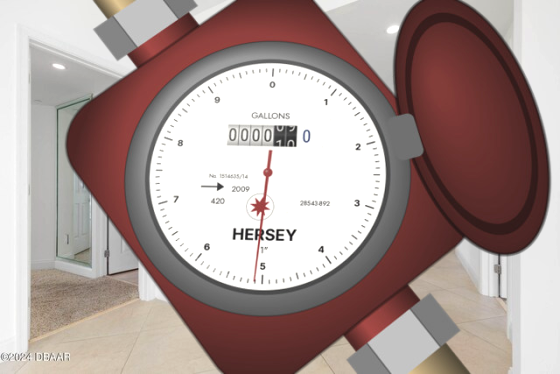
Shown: **95.1** gal
